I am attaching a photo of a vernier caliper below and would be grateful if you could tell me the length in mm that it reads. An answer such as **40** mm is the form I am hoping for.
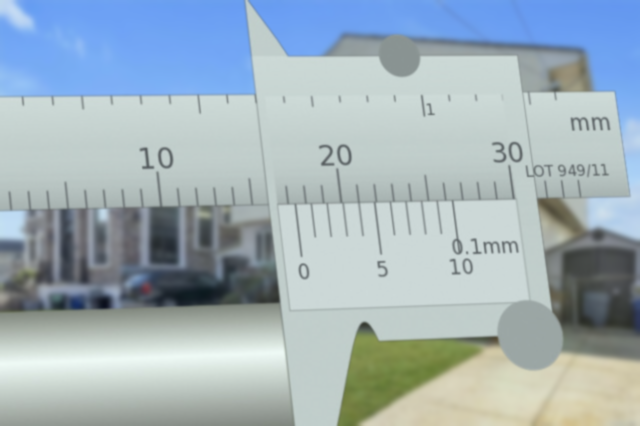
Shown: **17.4** mm
